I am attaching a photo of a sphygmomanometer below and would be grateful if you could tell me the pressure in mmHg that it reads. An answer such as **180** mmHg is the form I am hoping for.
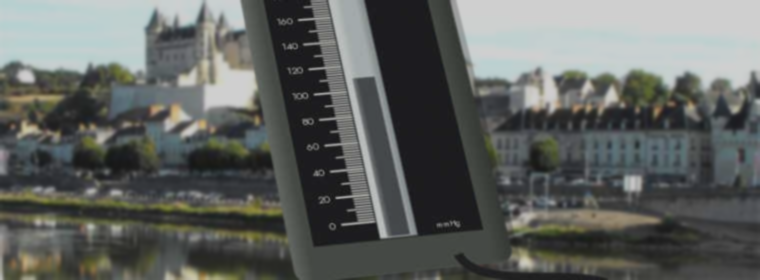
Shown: **110** mmHg
